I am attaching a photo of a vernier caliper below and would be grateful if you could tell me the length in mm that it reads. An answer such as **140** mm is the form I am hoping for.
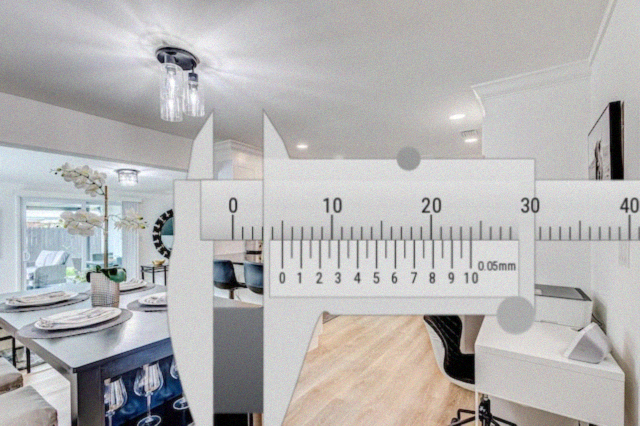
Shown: **5.0** mm
